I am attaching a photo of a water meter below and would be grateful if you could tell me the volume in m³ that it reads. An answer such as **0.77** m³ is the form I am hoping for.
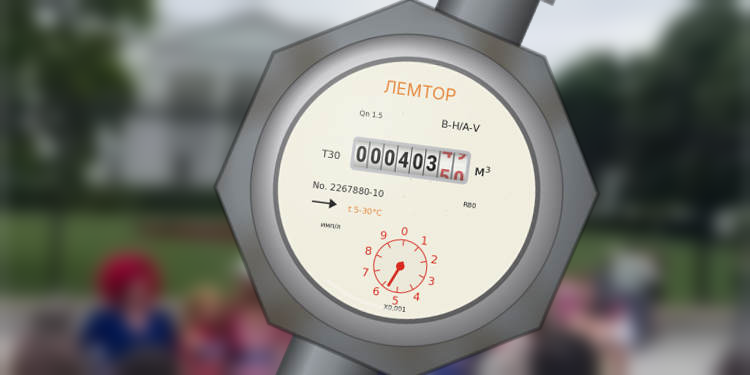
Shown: **403.495** m³
